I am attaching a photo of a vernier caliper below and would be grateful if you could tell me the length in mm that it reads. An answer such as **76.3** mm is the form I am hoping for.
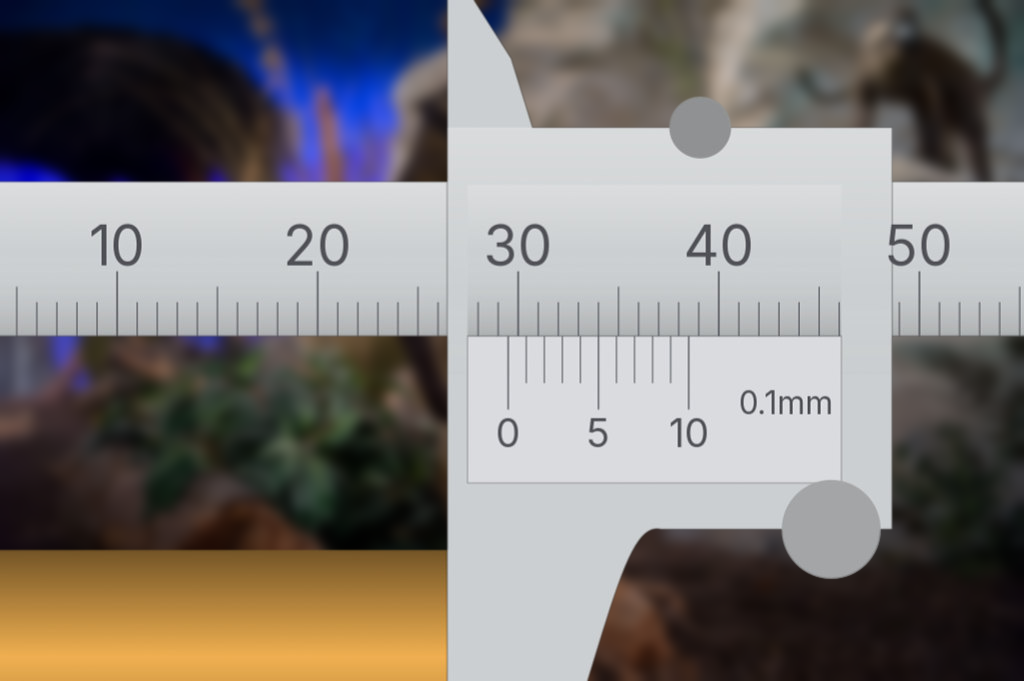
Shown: **29.5** mm
